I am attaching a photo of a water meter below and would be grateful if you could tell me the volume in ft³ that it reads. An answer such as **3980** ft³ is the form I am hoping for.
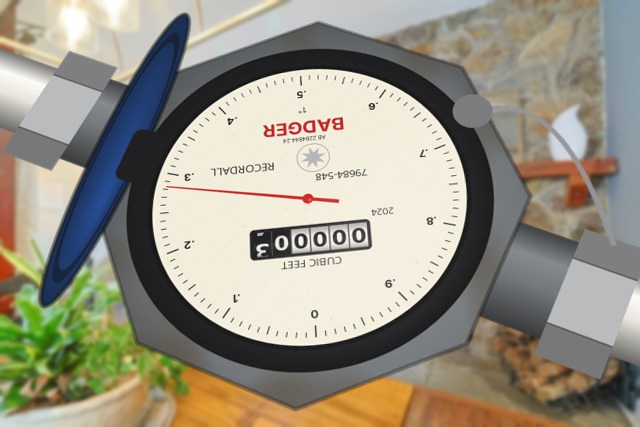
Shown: **3.28** ft³
